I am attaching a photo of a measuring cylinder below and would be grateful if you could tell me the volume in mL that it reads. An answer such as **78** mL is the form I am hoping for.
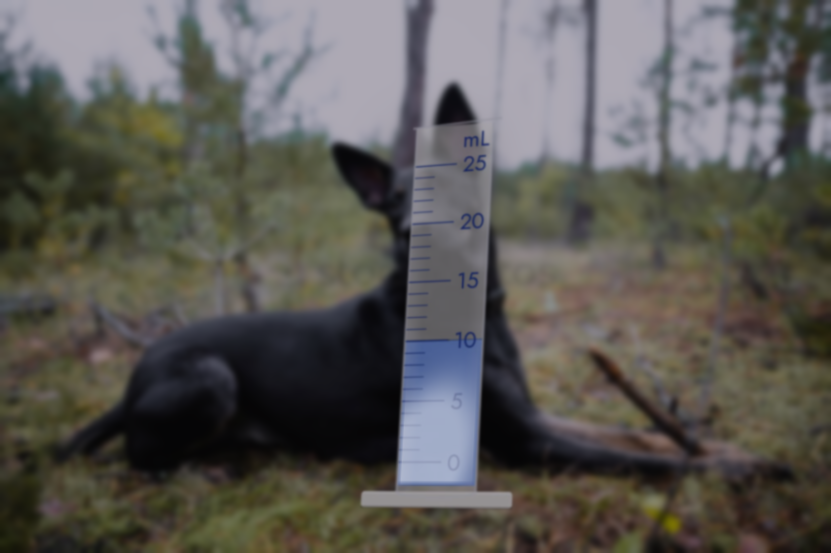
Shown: **10** mL
